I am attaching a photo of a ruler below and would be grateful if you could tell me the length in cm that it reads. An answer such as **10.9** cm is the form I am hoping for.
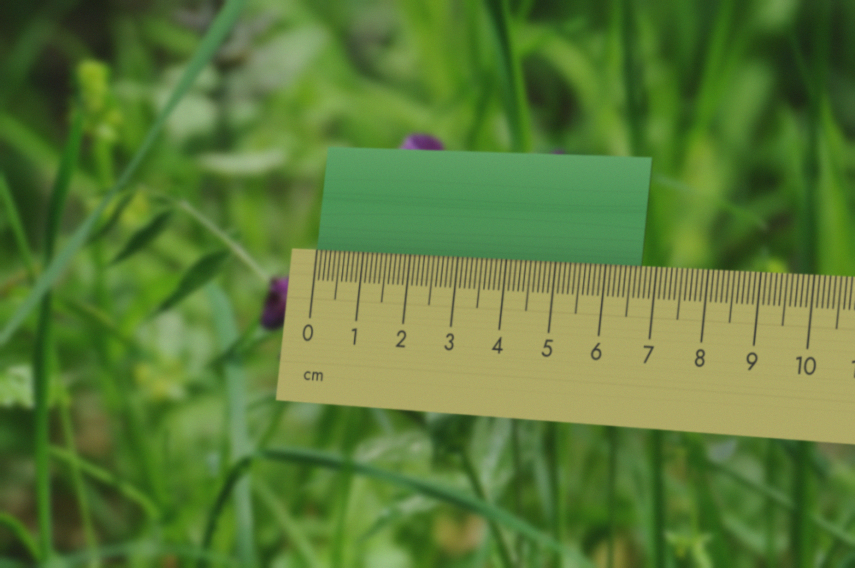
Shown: **6.7** cm
